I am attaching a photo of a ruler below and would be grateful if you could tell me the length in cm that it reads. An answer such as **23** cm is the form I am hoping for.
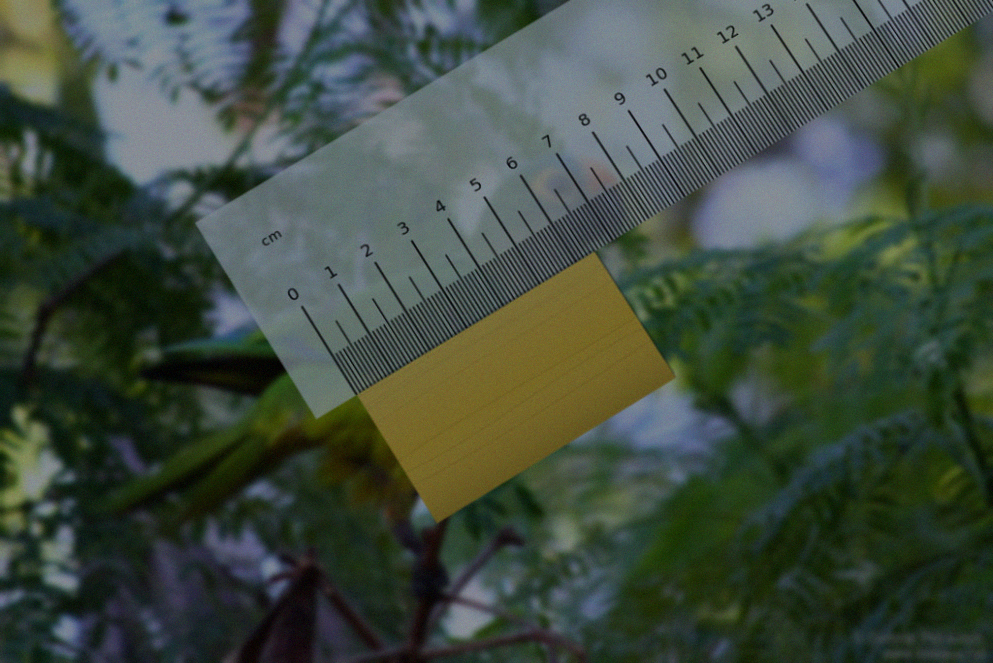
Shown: **6.5** cm
